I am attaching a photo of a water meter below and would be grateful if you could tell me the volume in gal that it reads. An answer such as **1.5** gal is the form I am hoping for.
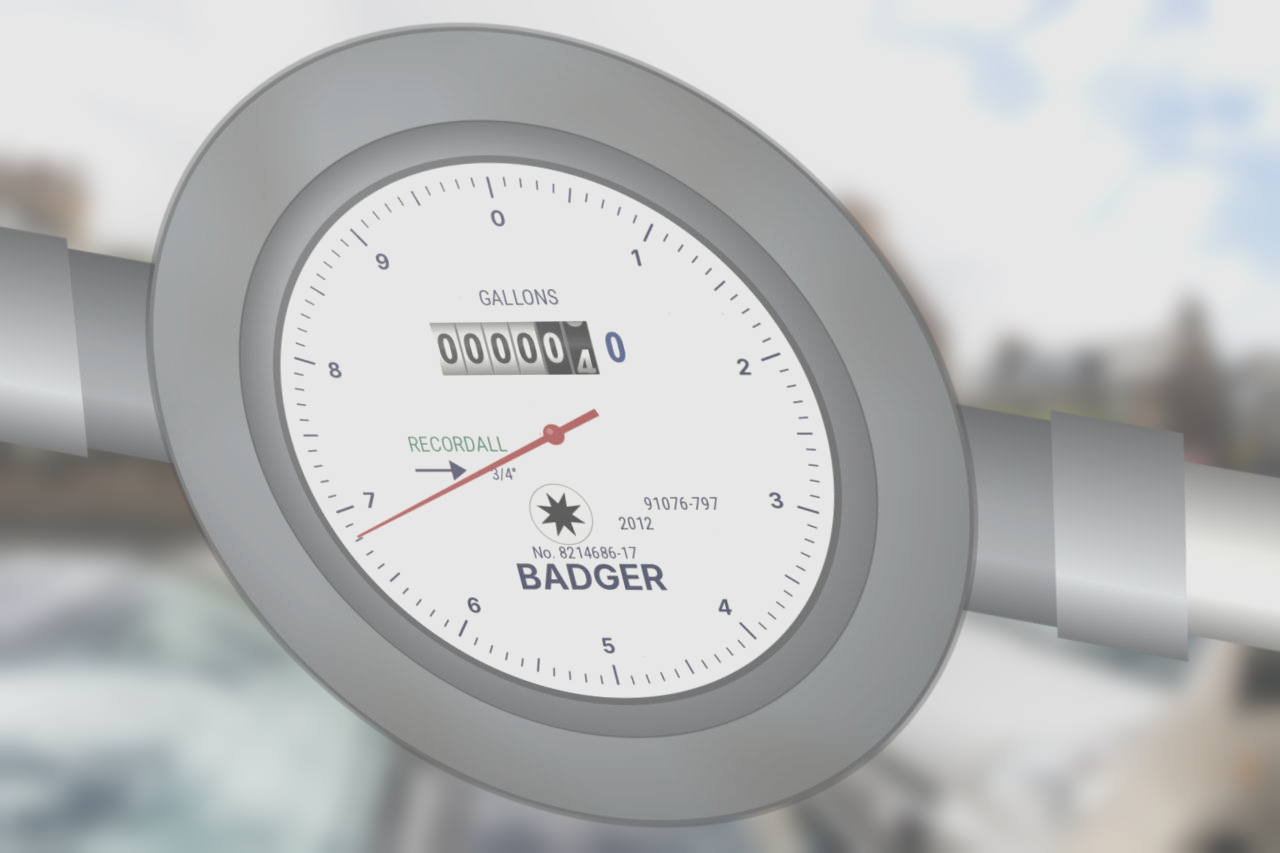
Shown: **36.8** gal
